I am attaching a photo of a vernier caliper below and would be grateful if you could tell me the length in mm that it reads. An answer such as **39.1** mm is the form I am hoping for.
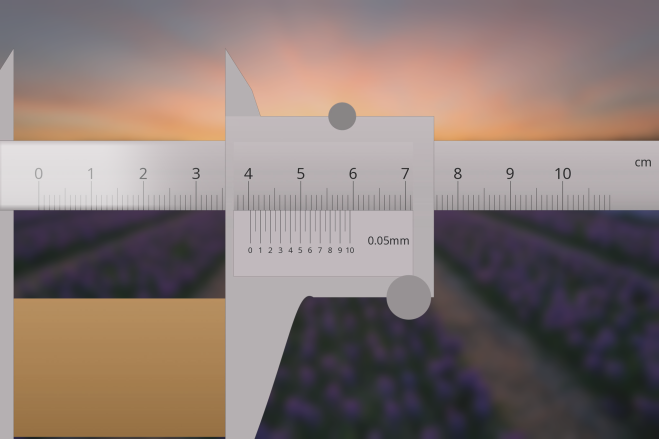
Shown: **40.4** mm
